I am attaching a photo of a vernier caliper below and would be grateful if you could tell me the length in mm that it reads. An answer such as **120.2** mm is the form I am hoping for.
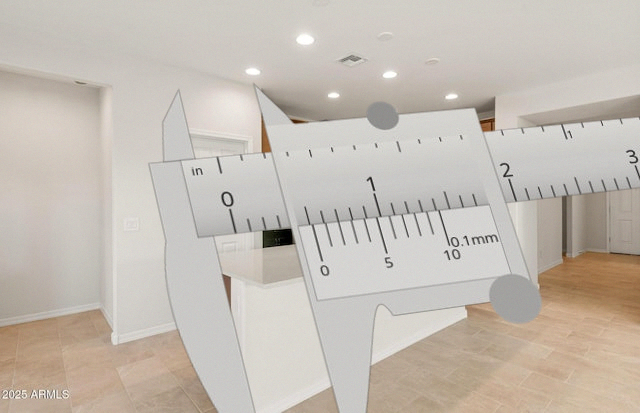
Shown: **5.2** mm
